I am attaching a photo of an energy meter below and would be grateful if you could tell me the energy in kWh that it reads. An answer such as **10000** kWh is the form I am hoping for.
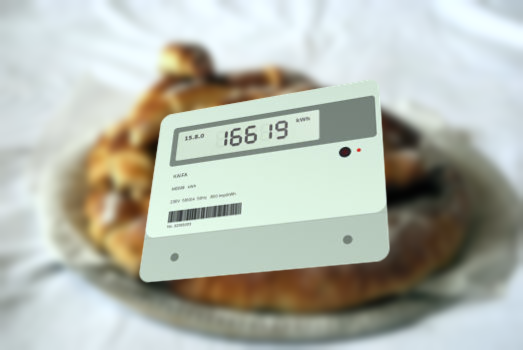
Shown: **16619** kWh
